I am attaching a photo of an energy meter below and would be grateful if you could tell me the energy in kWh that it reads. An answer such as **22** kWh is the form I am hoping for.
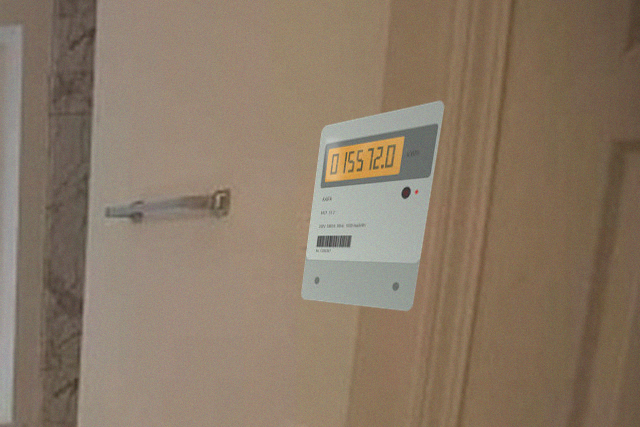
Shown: **15572.0** kWh
